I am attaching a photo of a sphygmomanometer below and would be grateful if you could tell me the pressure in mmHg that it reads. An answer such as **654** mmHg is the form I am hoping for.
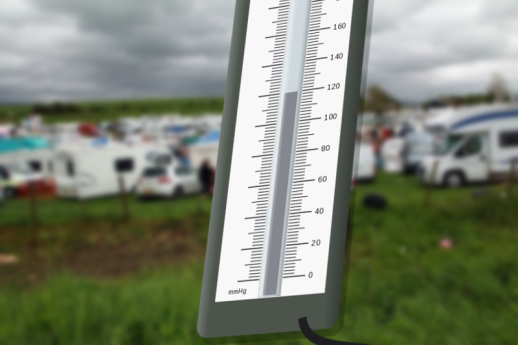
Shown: **120** mmHg
